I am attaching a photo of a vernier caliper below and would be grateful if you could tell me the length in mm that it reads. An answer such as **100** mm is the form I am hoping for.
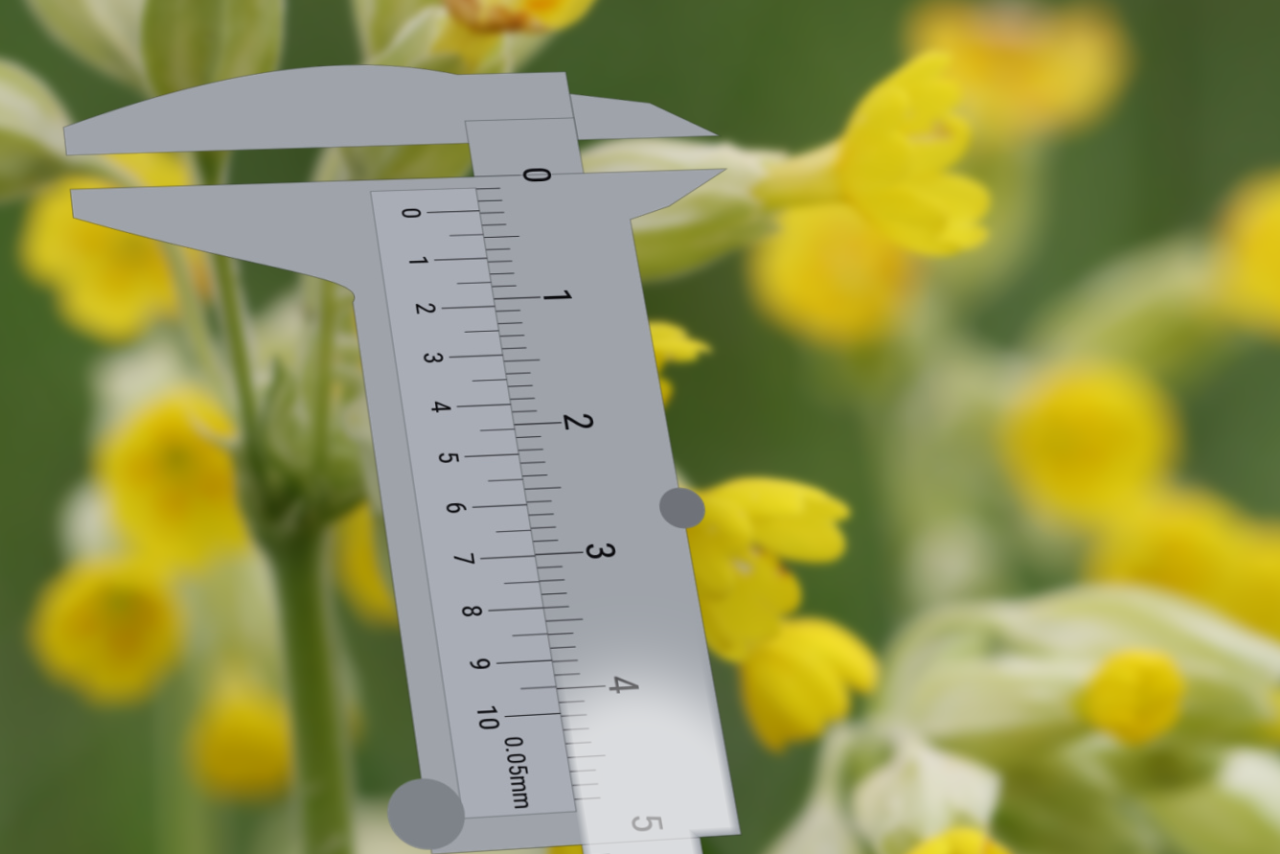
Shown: **2.8** mm
